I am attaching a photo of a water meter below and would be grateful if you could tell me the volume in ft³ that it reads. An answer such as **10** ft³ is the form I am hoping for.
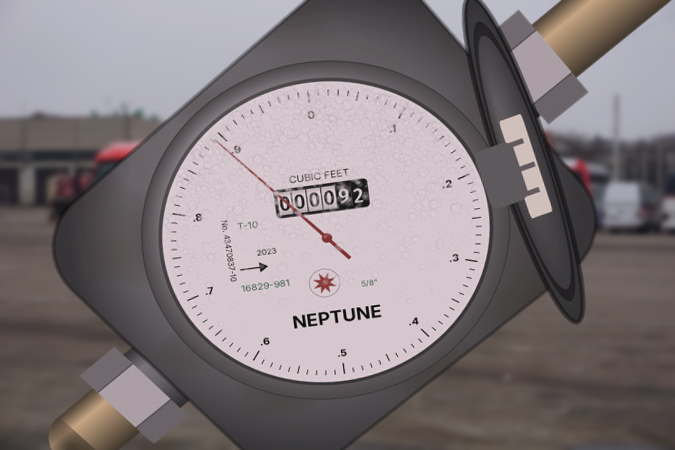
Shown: **91.89** ft³
